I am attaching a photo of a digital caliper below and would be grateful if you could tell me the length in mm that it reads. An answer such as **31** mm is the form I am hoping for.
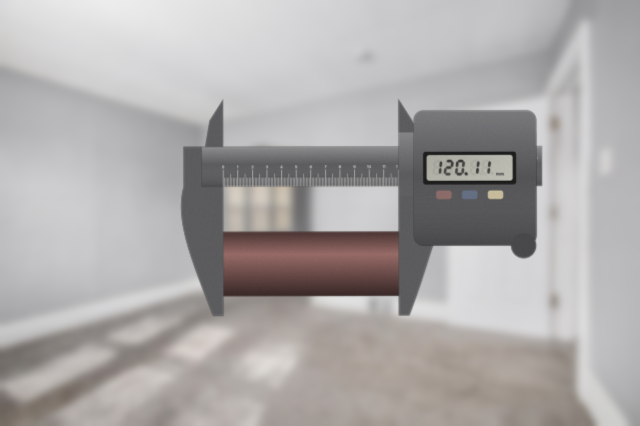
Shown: **120.11** mm
